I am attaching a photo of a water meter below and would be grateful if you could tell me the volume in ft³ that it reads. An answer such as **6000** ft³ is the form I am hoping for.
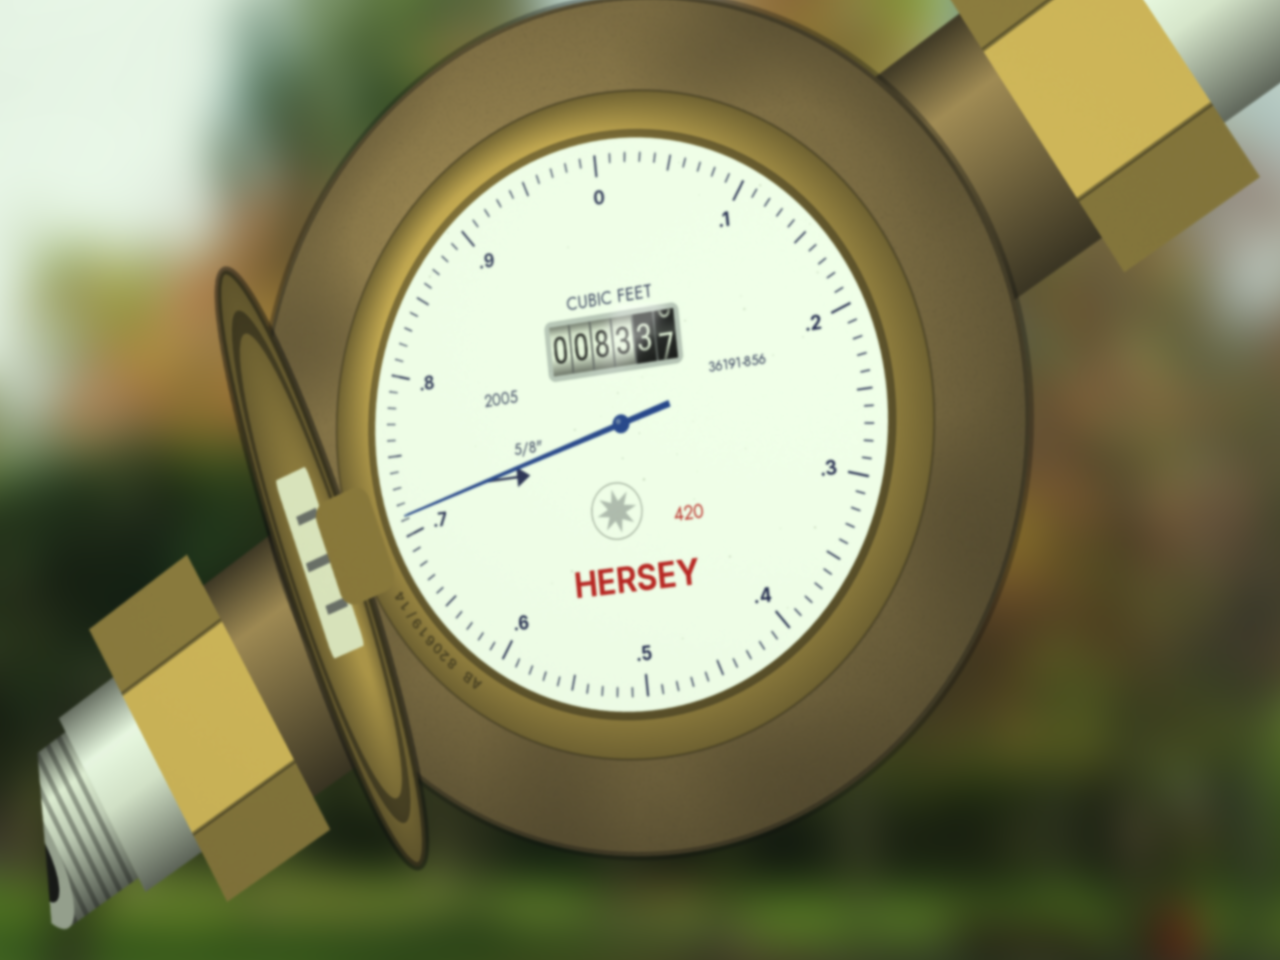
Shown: **8336.71** ft³
